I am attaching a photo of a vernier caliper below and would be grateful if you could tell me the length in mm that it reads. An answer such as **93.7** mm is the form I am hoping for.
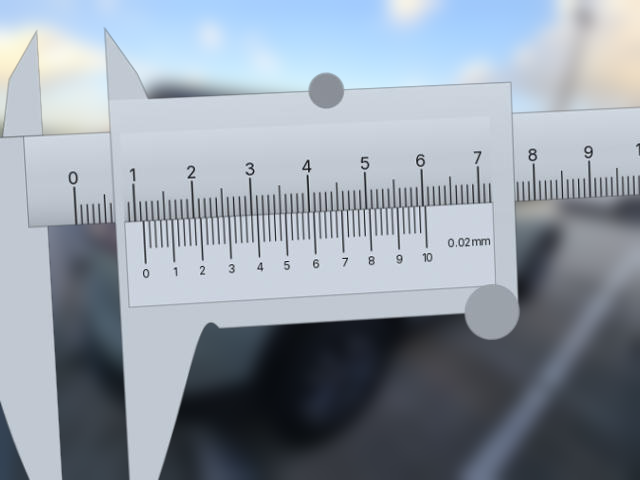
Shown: **11.4** mm
